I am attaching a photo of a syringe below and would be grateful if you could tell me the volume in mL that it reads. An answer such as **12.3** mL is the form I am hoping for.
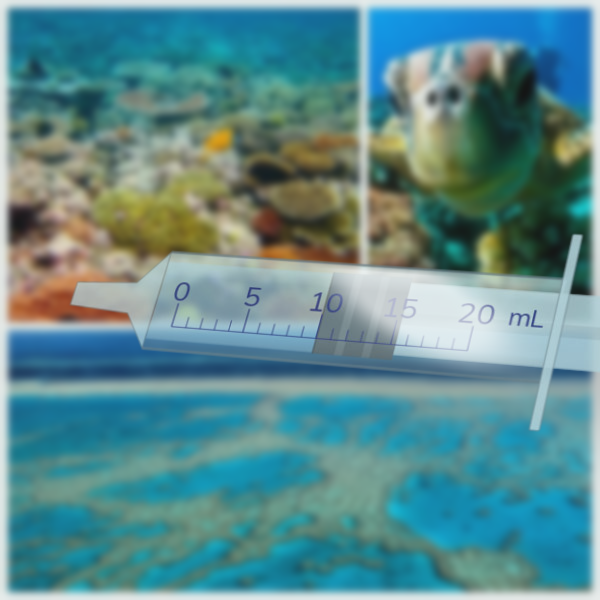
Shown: **10** mL
